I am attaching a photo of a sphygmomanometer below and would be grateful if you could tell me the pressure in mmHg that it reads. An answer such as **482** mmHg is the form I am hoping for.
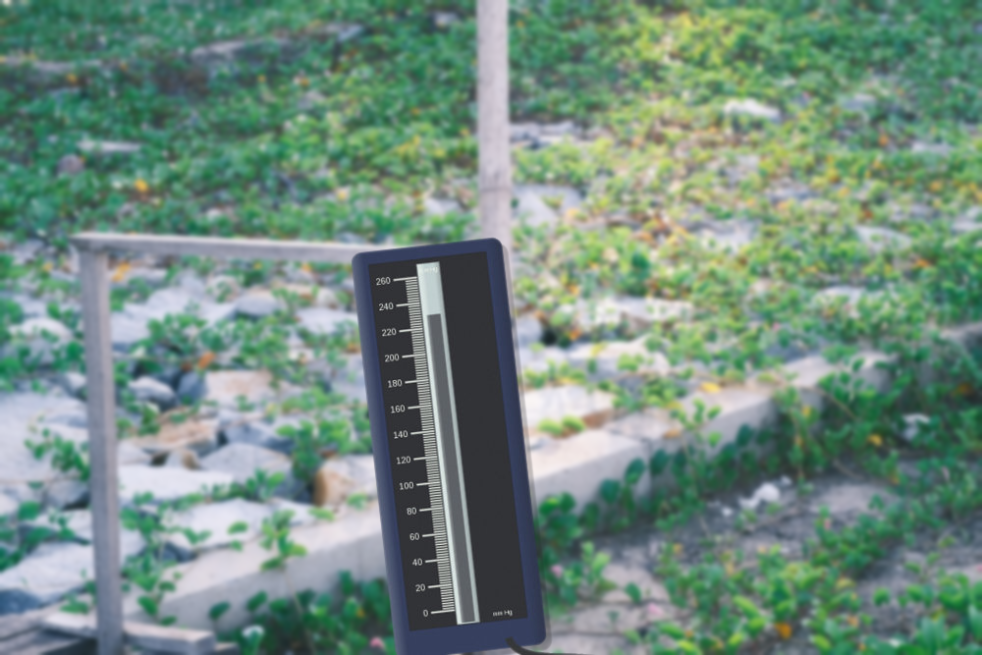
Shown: **230** mmHg
